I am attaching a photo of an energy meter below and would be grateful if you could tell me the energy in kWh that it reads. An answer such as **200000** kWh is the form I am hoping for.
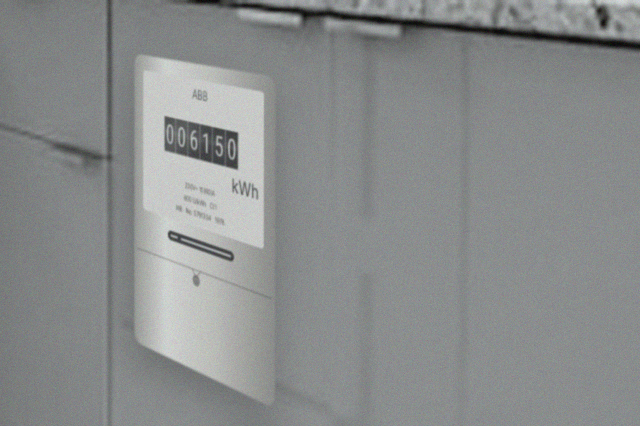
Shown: **6150** kWh
